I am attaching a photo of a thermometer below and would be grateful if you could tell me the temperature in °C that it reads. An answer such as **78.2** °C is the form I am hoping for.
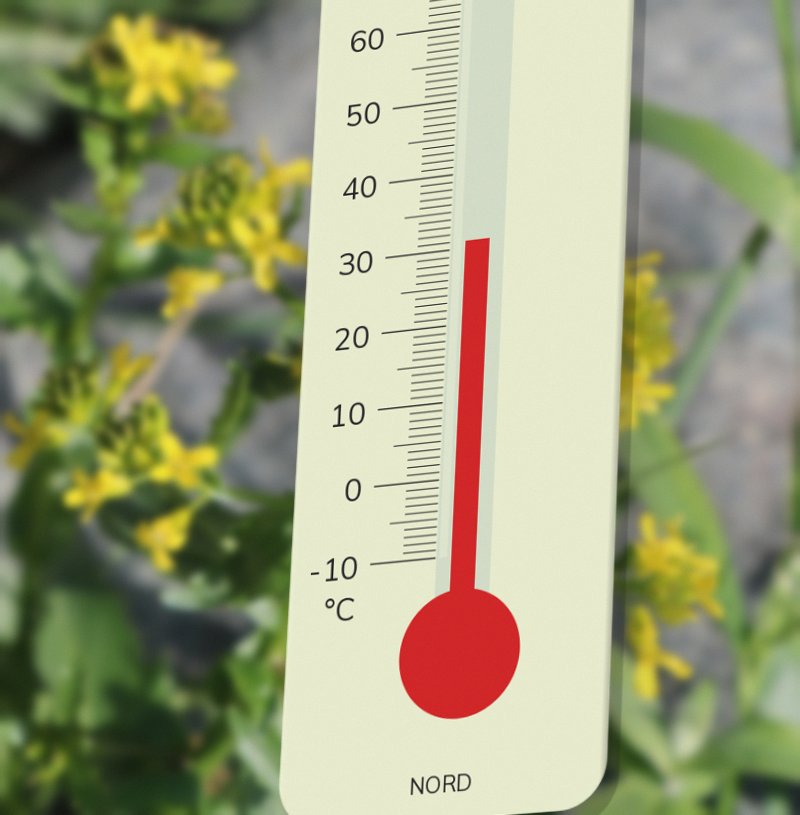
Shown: **31** °C
